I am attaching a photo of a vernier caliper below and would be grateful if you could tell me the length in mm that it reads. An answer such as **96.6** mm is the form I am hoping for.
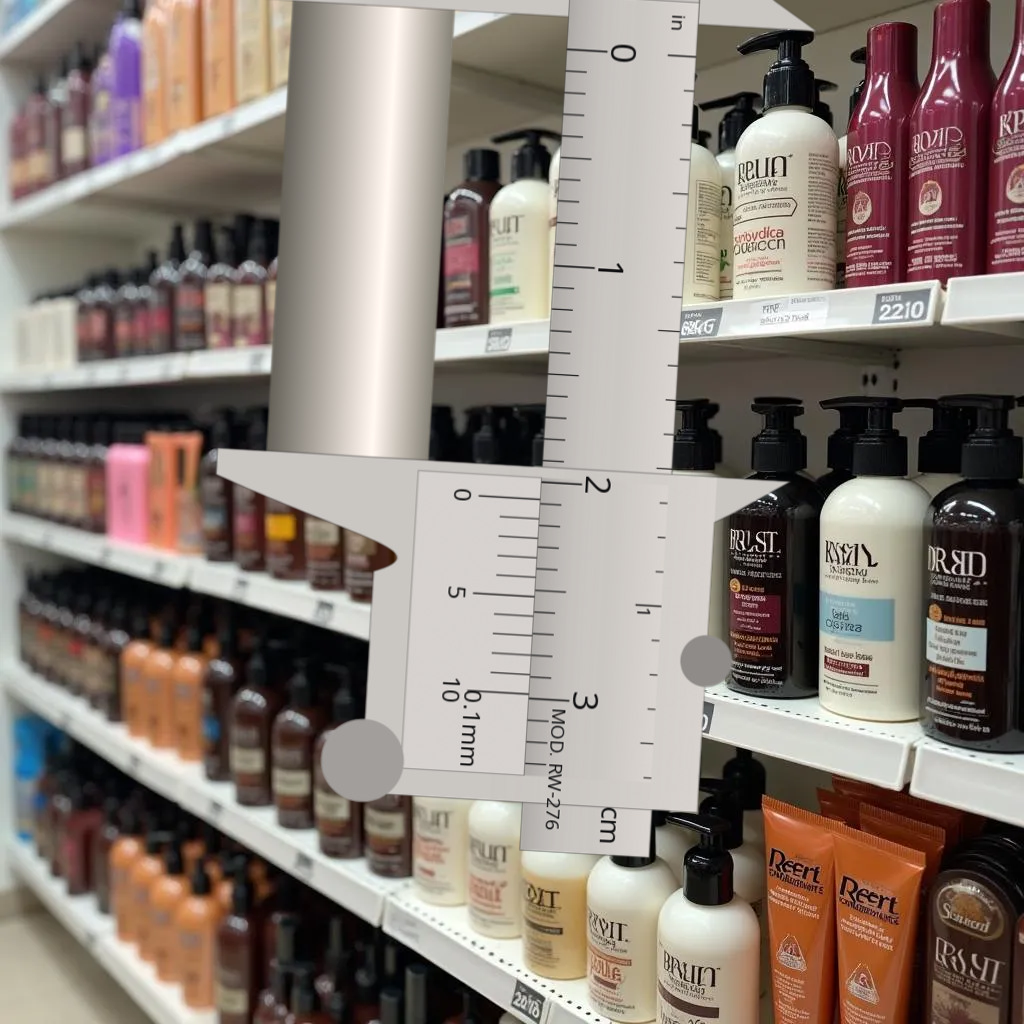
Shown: **20.8** mm
